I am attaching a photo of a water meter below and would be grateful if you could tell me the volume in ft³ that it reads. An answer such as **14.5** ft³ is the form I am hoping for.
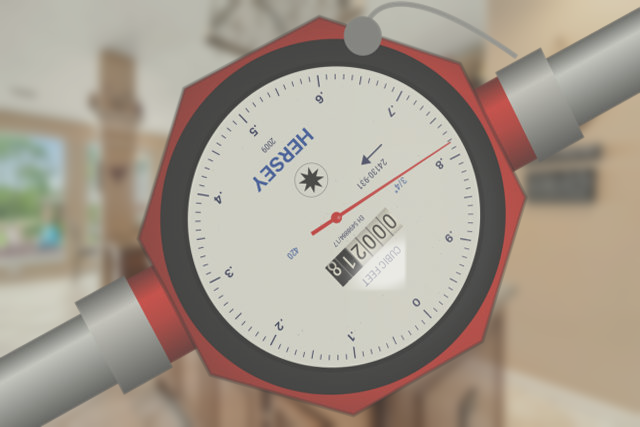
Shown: **217.78** ft³
